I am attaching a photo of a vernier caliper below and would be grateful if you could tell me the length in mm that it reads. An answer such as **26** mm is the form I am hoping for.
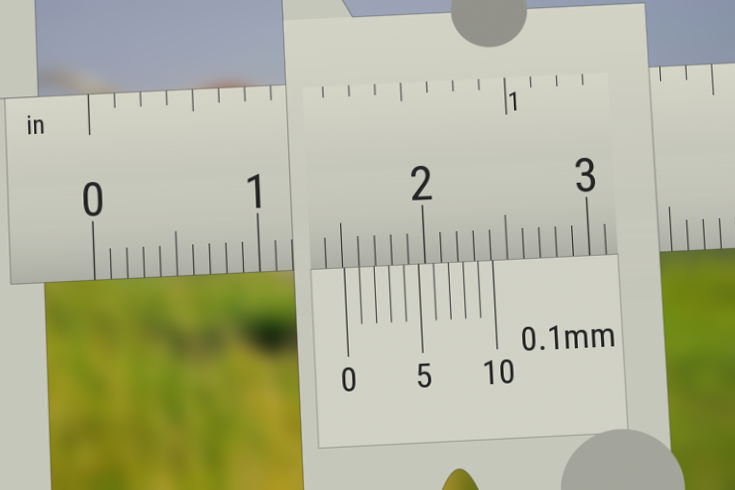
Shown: **15.1** mm
